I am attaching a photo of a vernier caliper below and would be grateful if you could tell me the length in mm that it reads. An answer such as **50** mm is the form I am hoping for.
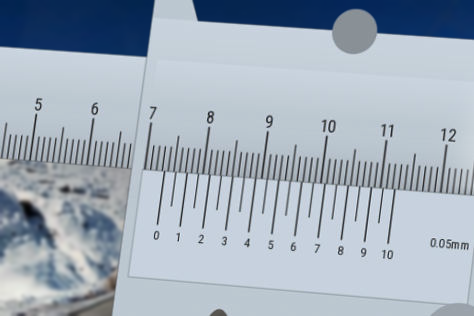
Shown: **73.4** mm
